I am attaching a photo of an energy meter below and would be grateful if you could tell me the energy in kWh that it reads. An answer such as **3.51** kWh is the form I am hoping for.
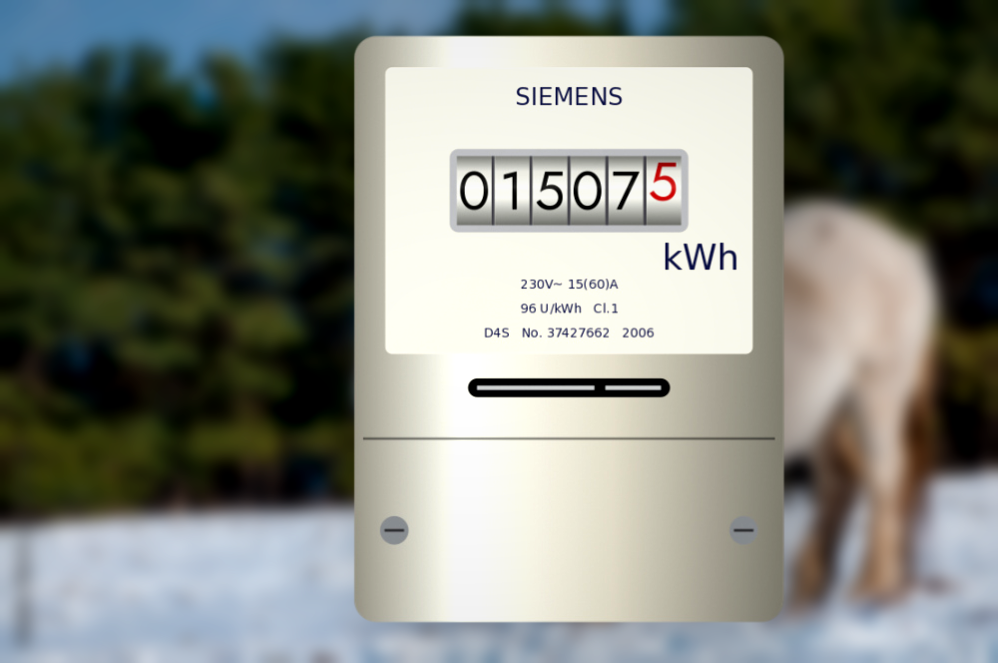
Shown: **1507.5** kWh
